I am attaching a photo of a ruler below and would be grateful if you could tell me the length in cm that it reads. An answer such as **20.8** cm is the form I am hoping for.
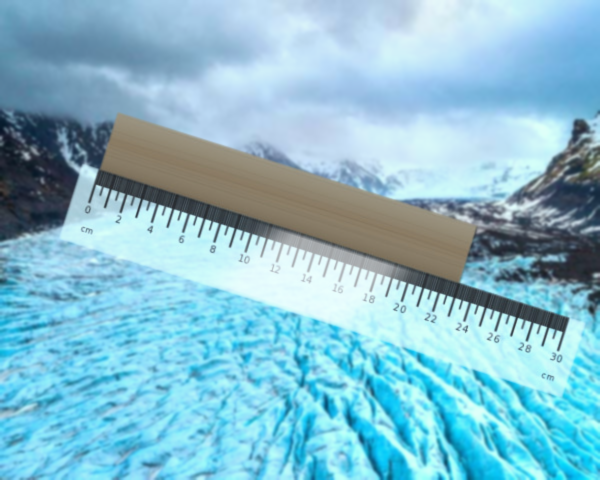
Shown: **23** cm
